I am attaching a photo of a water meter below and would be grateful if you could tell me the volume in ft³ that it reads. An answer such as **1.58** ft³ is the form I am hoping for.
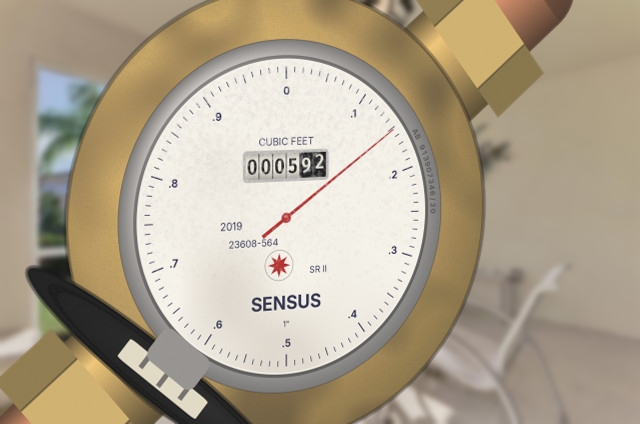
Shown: **592.15** ft³
